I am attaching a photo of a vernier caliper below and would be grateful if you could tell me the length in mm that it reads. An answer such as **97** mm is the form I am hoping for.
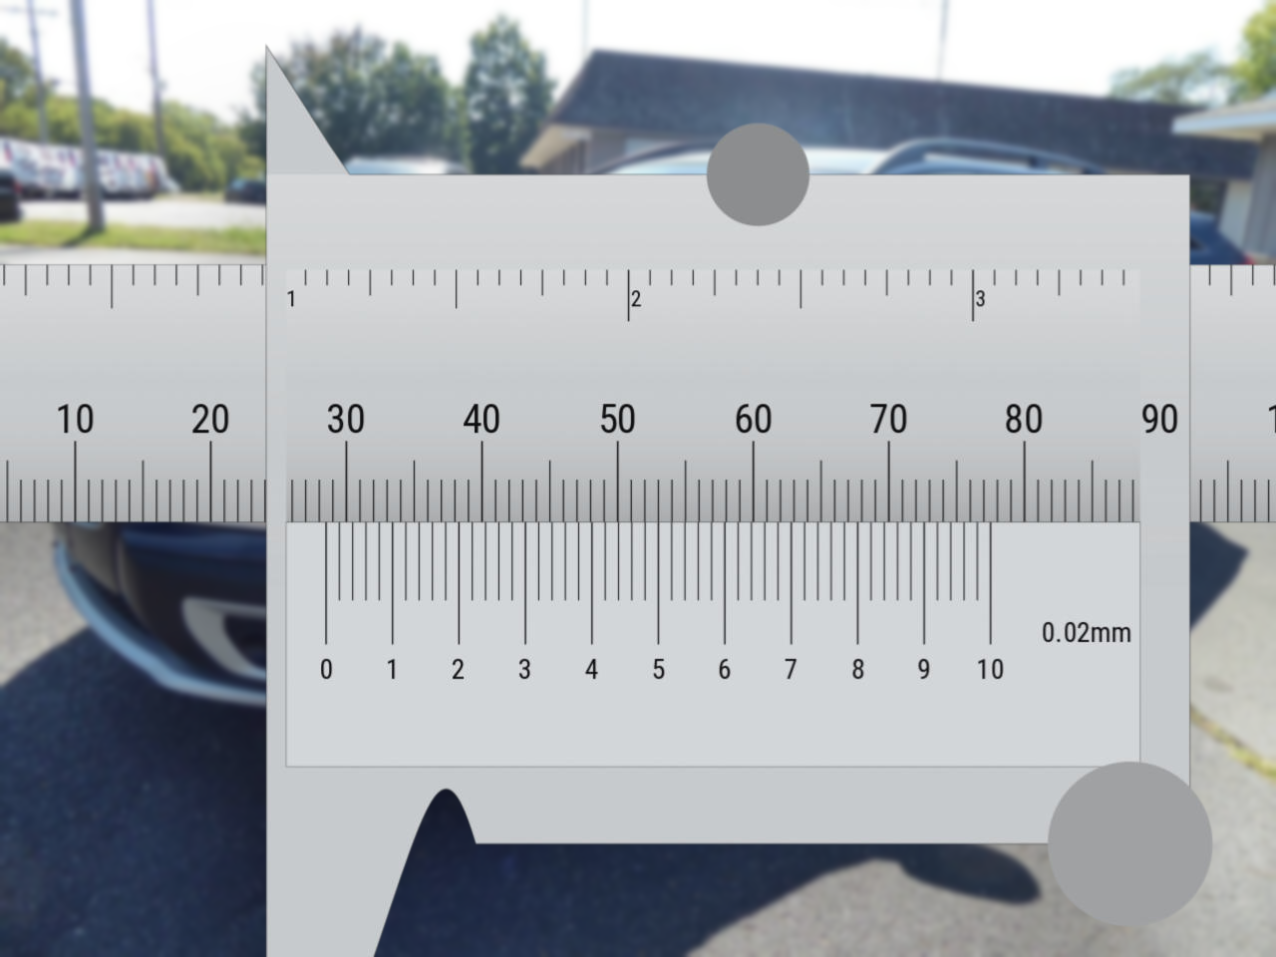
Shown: **28.5** mm
